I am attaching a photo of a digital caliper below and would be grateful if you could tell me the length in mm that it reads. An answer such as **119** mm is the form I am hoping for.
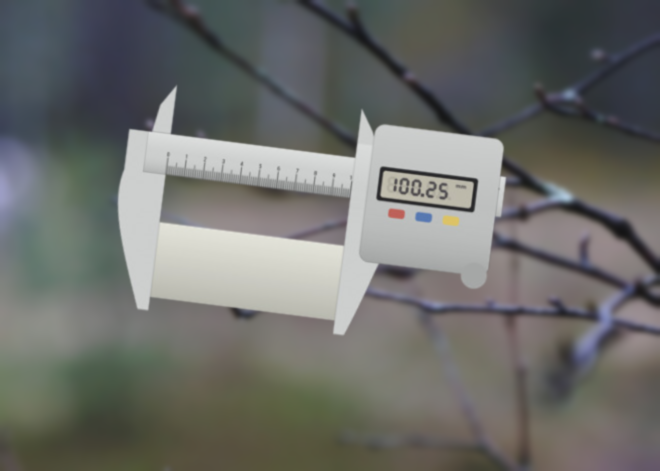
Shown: **100.25** mm
